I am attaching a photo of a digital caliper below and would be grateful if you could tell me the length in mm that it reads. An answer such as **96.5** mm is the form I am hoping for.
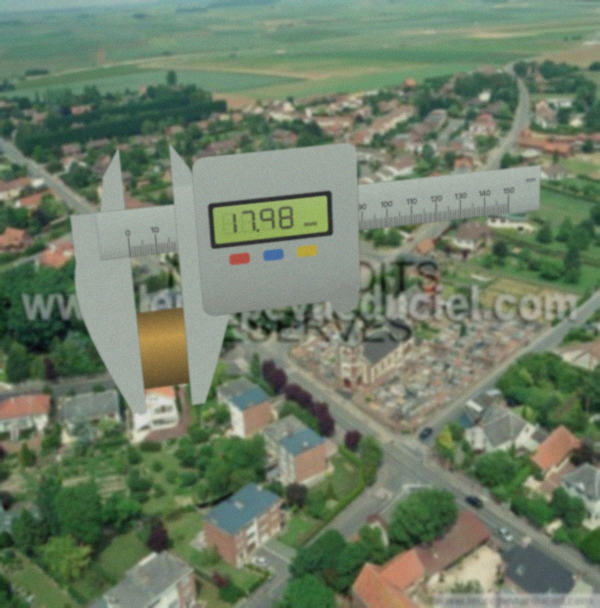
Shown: **17.98** mm
